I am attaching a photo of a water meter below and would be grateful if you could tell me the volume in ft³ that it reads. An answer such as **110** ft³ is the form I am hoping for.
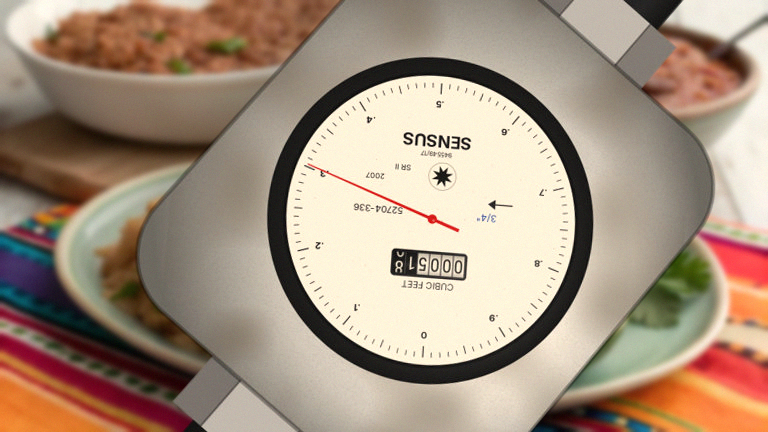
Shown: **518.30** ft³
